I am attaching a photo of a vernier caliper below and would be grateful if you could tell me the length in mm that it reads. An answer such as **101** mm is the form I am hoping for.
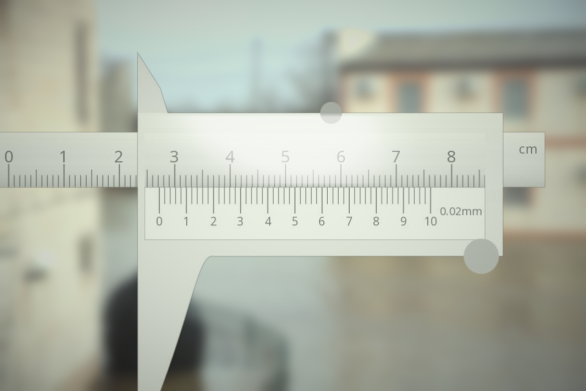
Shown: **27.2** mm
